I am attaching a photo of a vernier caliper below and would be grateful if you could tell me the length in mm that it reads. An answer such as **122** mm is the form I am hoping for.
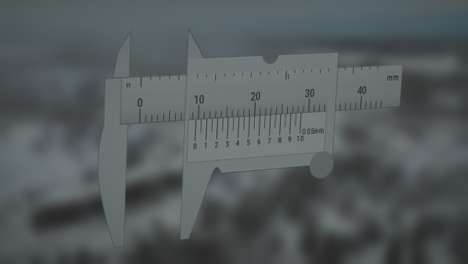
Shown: **9.6** mm
